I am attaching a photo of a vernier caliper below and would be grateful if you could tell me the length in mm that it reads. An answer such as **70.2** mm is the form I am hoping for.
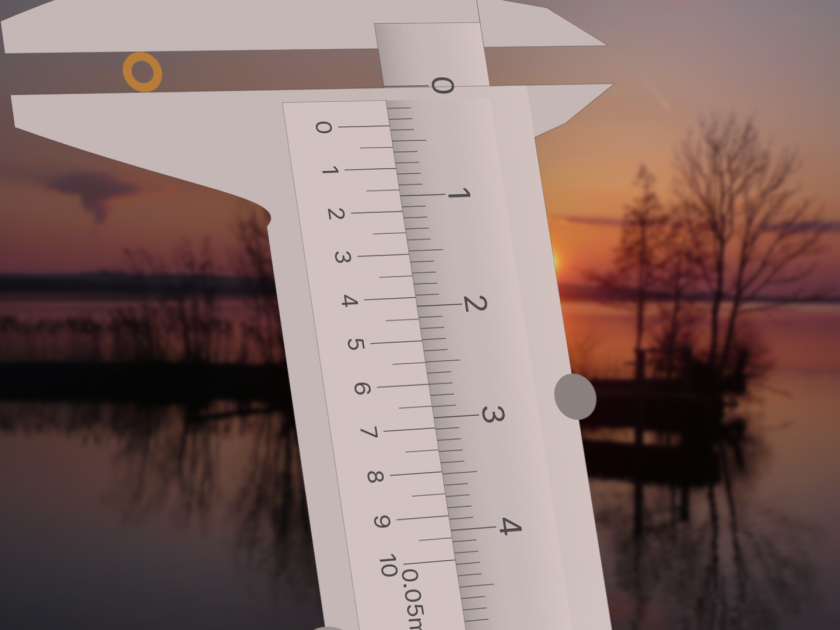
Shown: **3.6** mm
